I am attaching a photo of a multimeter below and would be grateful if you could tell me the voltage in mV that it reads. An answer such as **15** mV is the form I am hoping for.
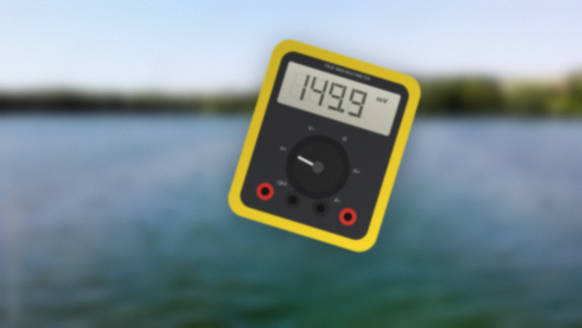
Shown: **149.9** mV
